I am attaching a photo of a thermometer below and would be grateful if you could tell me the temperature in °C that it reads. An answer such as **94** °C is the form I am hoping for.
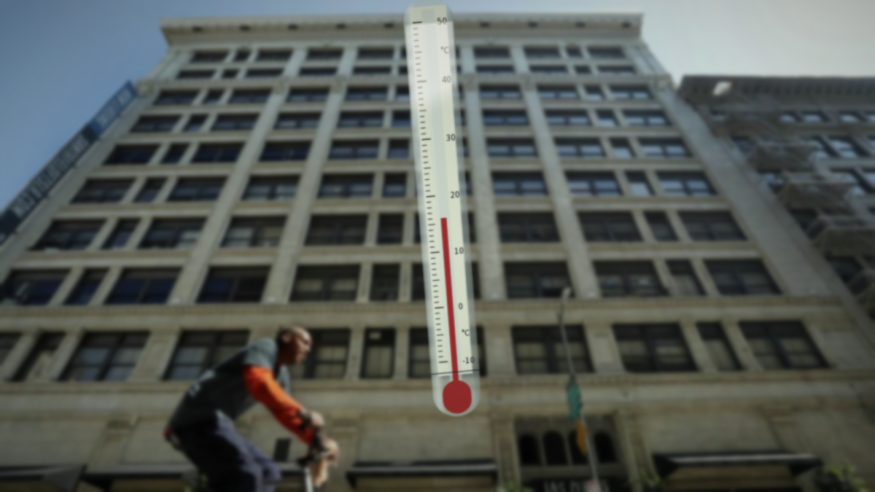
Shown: **16** °C
